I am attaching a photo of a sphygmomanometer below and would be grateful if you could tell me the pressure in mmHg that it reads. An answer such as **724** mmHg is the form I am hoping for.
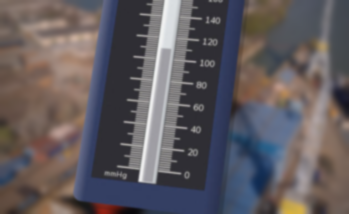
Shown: **110** mmHg
